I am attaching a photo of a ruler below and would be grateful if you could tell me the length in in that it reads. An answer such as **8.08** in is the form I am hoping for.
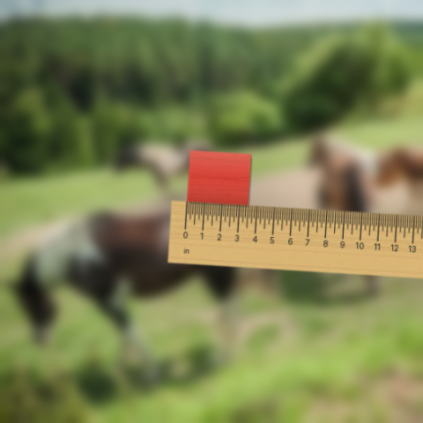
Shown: **3.5** in
